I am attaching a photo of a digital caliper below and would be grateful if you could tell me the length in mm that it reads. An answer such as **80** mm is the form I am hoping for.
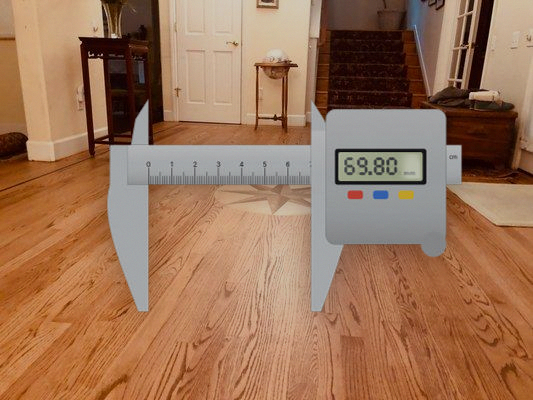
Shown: **69.80** mm
